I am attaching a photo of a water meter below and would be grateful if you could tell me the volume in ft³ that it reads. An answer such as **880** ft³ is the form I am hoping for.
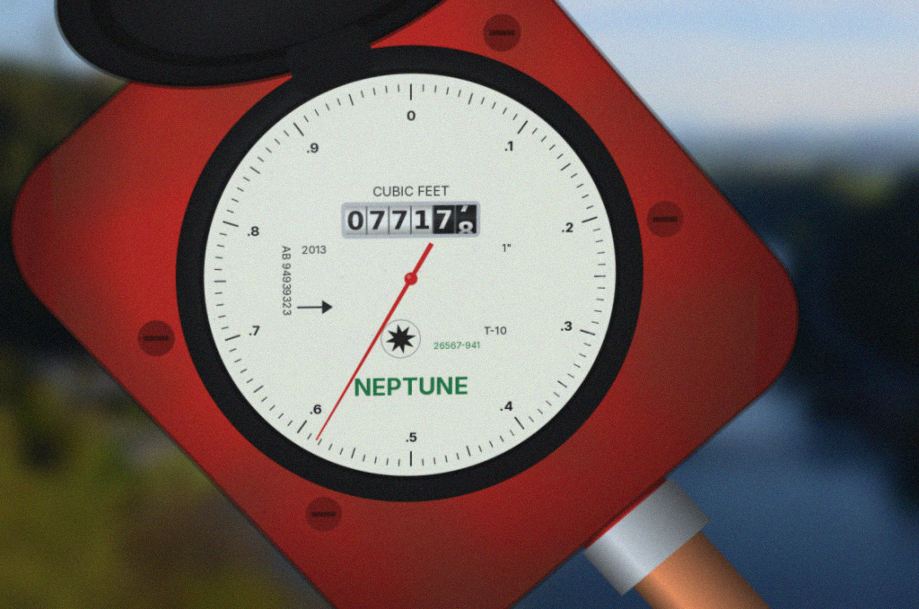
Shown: **77177.58** ft³
